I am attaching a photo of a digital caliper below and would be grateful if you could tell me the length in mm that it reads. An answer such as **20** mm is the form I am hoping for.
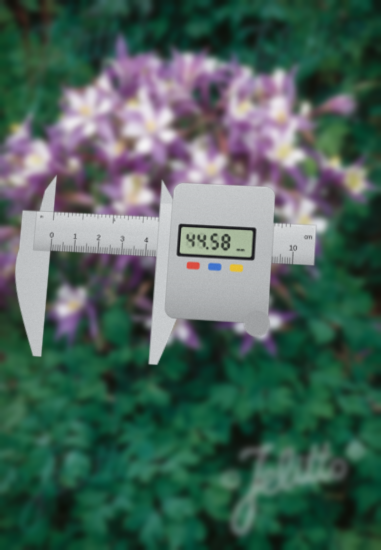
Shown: **44.58** mm
